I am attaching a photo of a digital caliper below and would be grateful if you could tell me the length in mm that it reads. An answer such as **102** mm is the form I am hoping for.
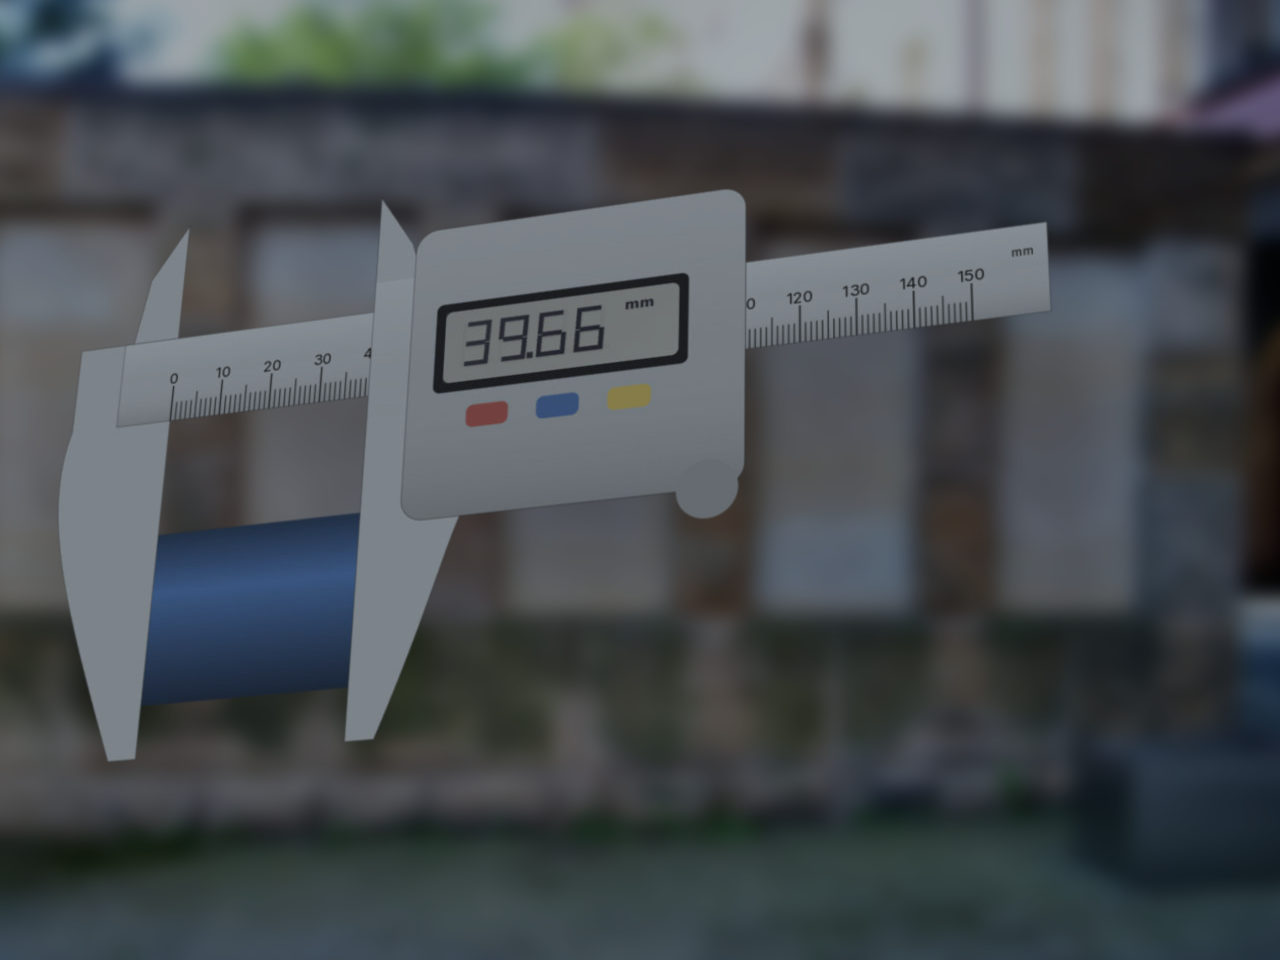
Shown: **39.66** mm
